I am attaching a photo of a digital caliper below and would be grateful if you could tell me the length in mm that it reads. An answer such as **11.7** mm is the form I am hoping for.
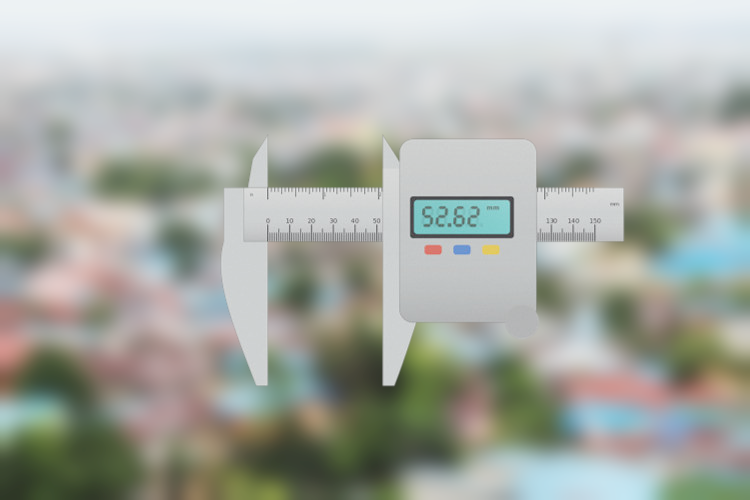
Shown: **52.62** mm
